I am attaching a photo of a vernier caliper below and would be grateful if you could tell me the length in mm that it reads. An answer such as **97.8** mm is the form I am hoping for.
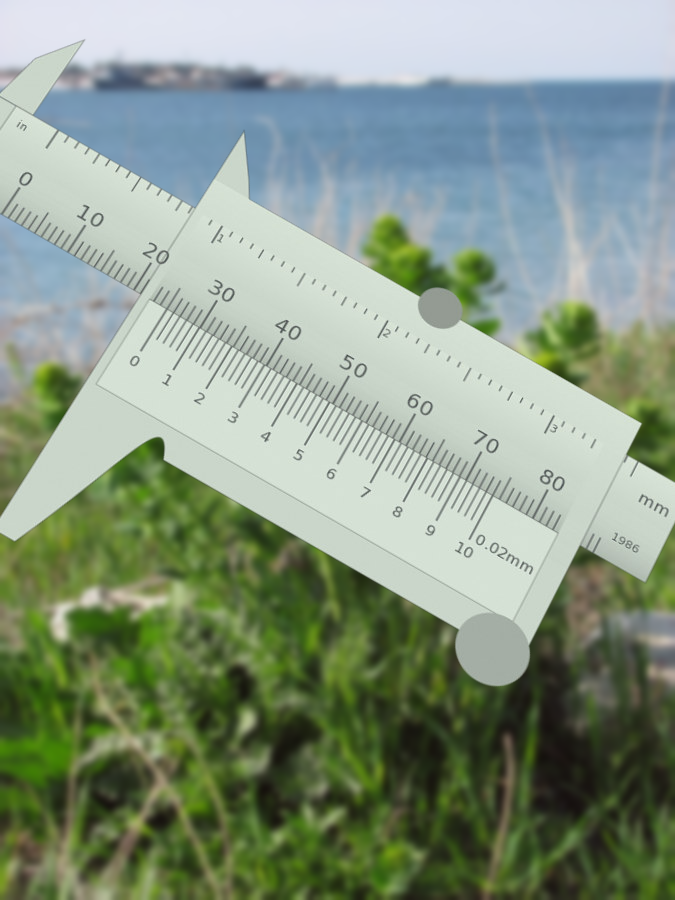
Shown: **25.0** mm
